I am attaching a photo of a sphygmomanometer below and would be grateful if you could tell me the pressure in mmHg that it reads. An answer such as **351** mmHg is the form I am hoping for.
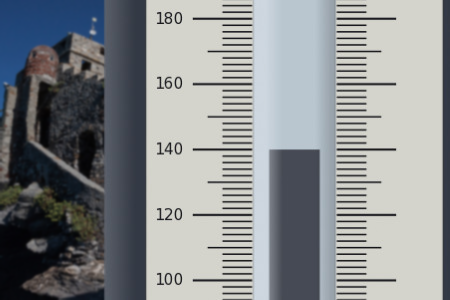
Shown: **140** mmHg
